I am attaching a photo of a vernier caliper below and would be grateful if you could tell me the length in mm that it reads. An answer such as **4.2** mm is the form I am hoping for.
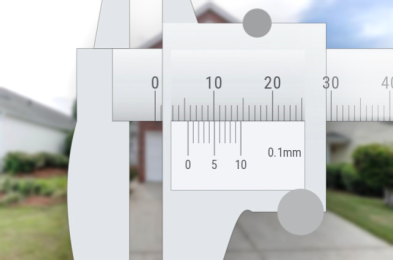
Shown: **5.6** mm
